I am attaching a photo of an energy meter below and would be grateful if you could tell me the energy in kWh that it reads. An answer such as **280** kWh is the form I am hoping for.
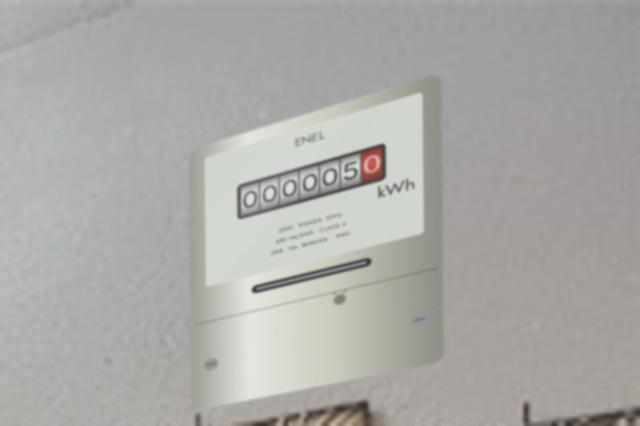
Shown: **5.0** kWh
